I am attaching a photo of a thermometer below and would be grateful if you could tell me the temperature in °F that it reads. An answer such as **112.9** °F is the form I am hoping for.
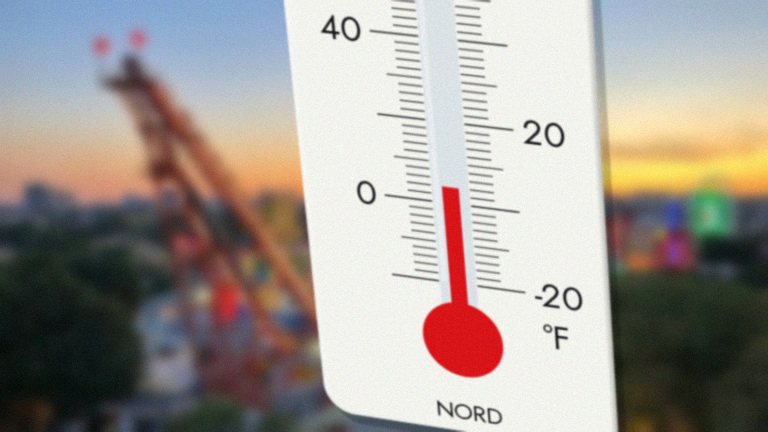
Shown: **4** °F
